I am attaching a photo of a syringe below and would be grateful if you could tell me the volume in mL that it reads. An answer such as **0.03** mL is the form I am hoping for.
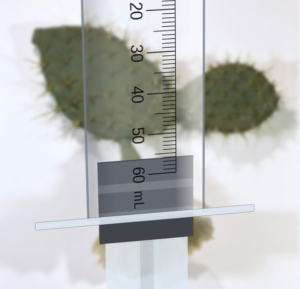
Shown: **56** mL
